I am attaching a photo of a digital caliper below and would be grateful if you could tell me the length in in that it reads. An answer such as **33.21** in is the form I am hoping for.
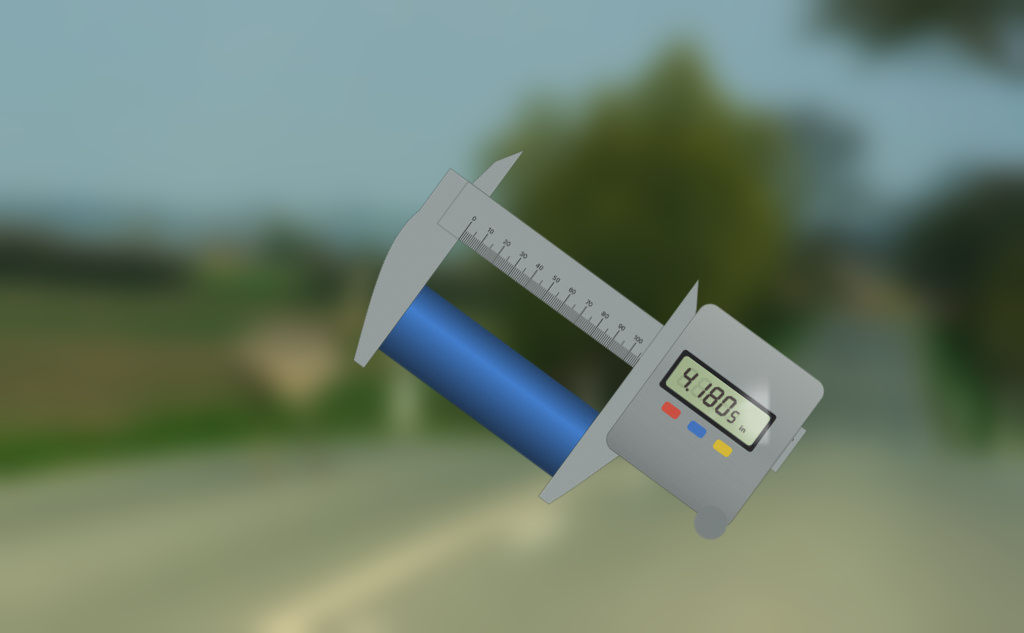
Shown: **4.1805** in
